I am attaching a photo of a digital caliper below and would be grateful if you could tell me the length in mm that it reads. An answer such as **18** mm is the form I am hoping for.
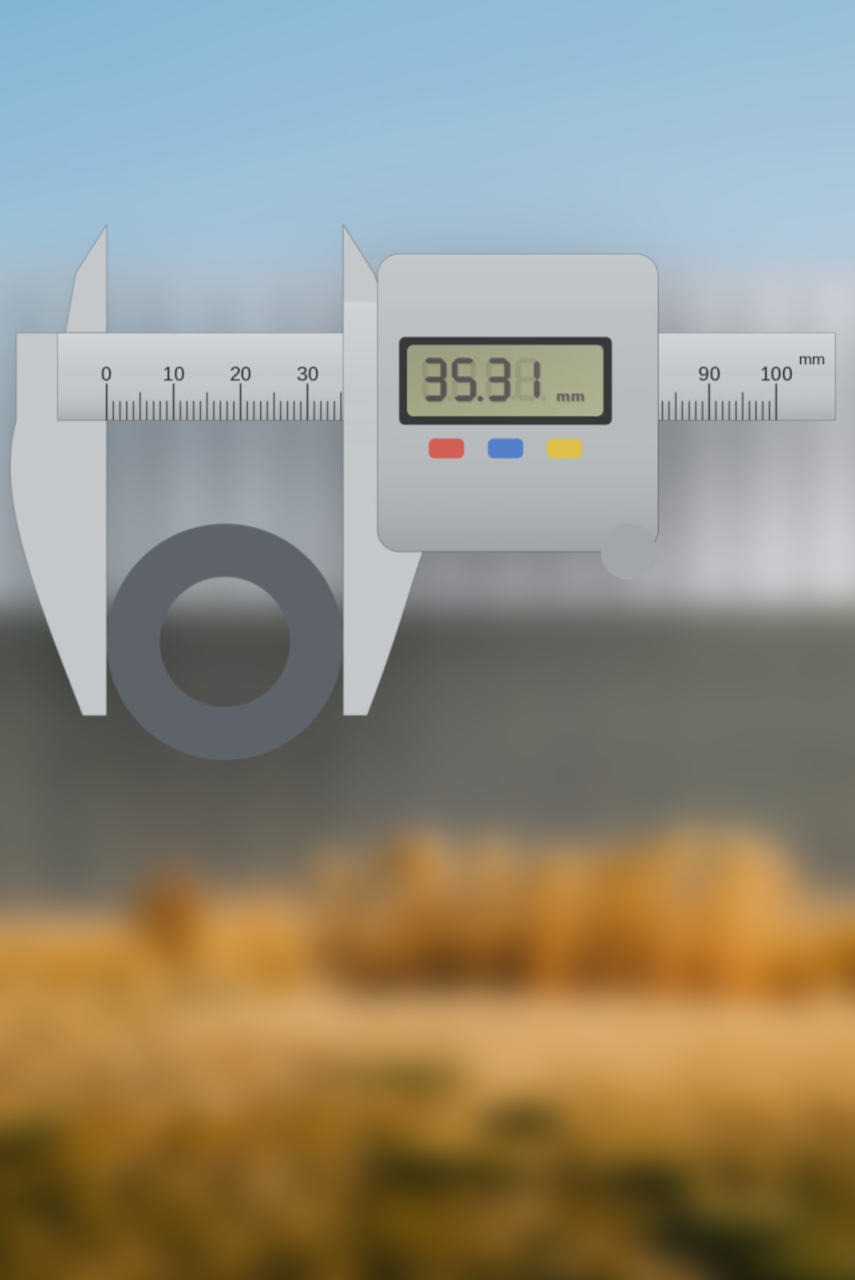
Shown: **35.31** mm
